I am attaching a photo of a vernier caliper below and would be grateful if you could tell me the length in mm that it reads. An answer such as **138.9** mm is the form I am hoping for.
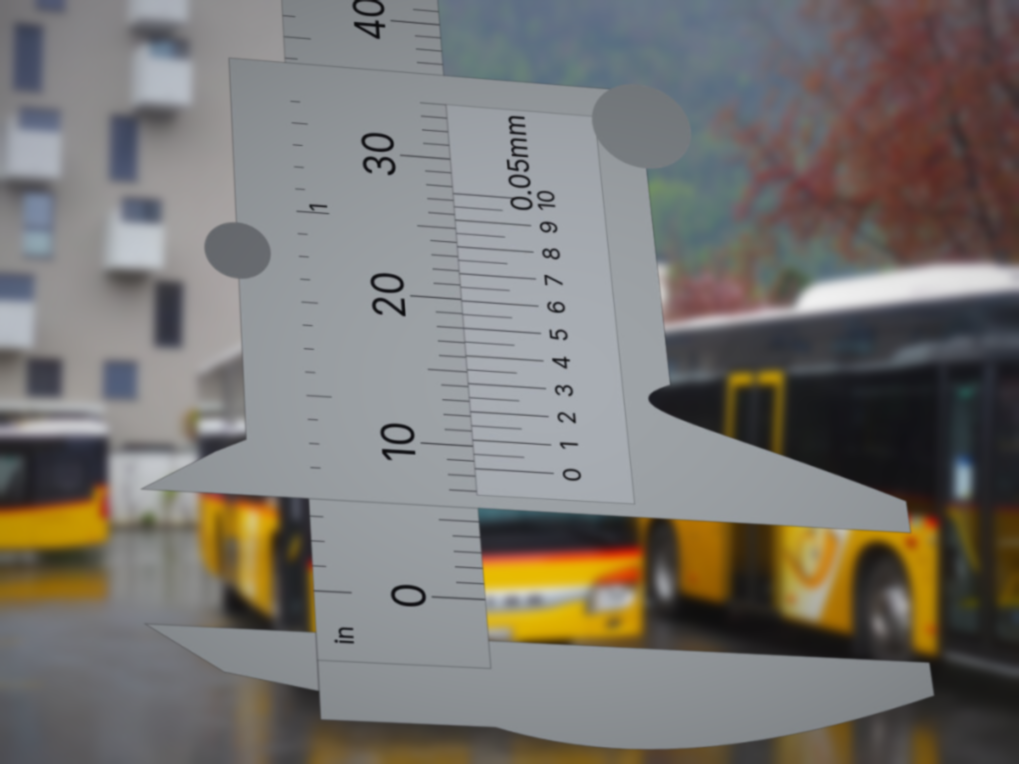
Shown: **8.5** mm
